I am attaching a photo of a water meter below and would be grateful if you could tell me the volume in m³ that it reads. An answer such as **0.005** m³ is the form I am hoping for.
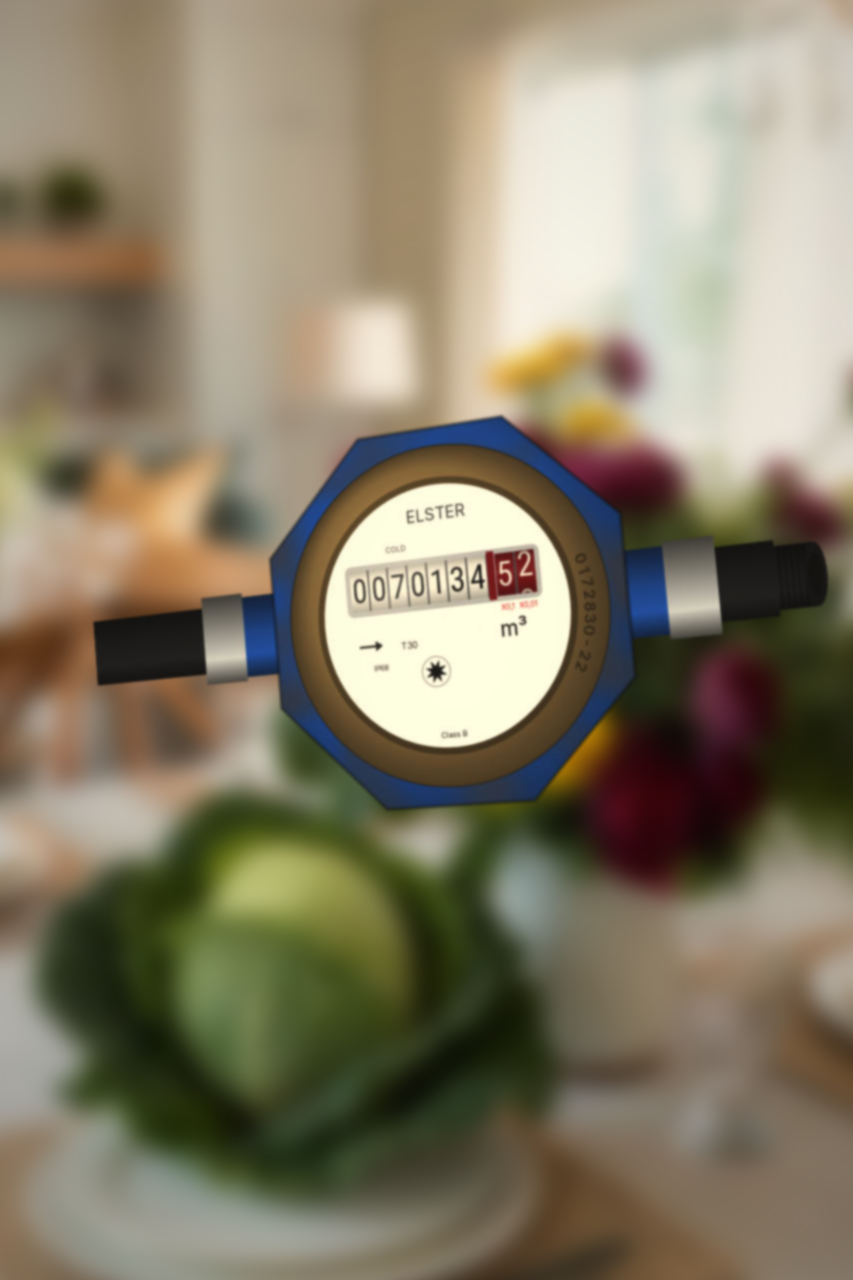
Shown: **70134.52** m³
